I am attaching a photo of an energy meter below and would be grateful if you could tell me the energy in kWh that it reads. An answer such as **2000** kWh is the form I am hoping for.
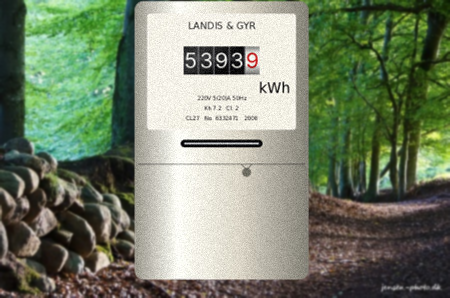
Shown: **5393.9** kWh
